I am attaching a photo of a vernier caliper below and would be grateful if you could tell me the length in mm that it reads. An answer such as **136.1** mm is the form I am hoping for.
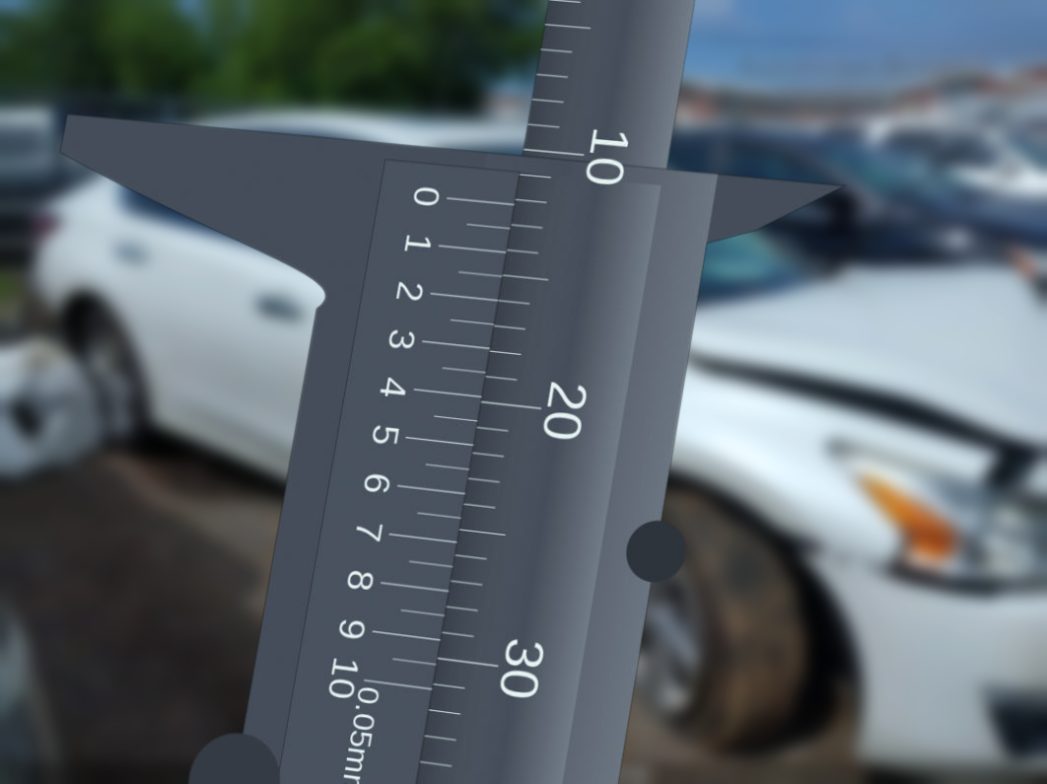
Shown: **12.20** mm
